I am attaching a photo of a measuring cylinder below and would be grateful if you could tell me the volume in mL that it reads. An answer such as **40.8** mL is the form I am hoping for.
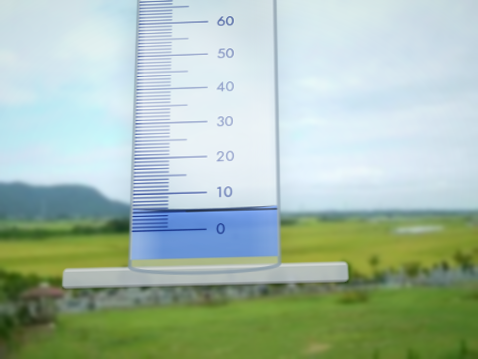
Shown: **5** mL
